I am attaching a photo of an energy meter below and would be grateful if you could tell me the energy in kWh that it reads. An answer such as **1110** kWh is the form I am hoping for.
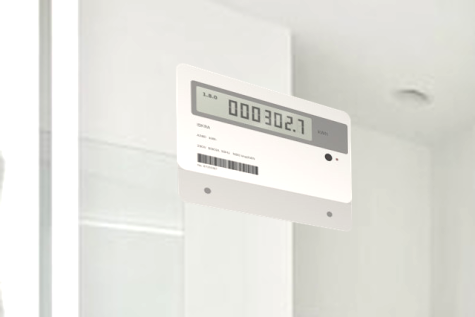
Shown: **302.7** kWh
